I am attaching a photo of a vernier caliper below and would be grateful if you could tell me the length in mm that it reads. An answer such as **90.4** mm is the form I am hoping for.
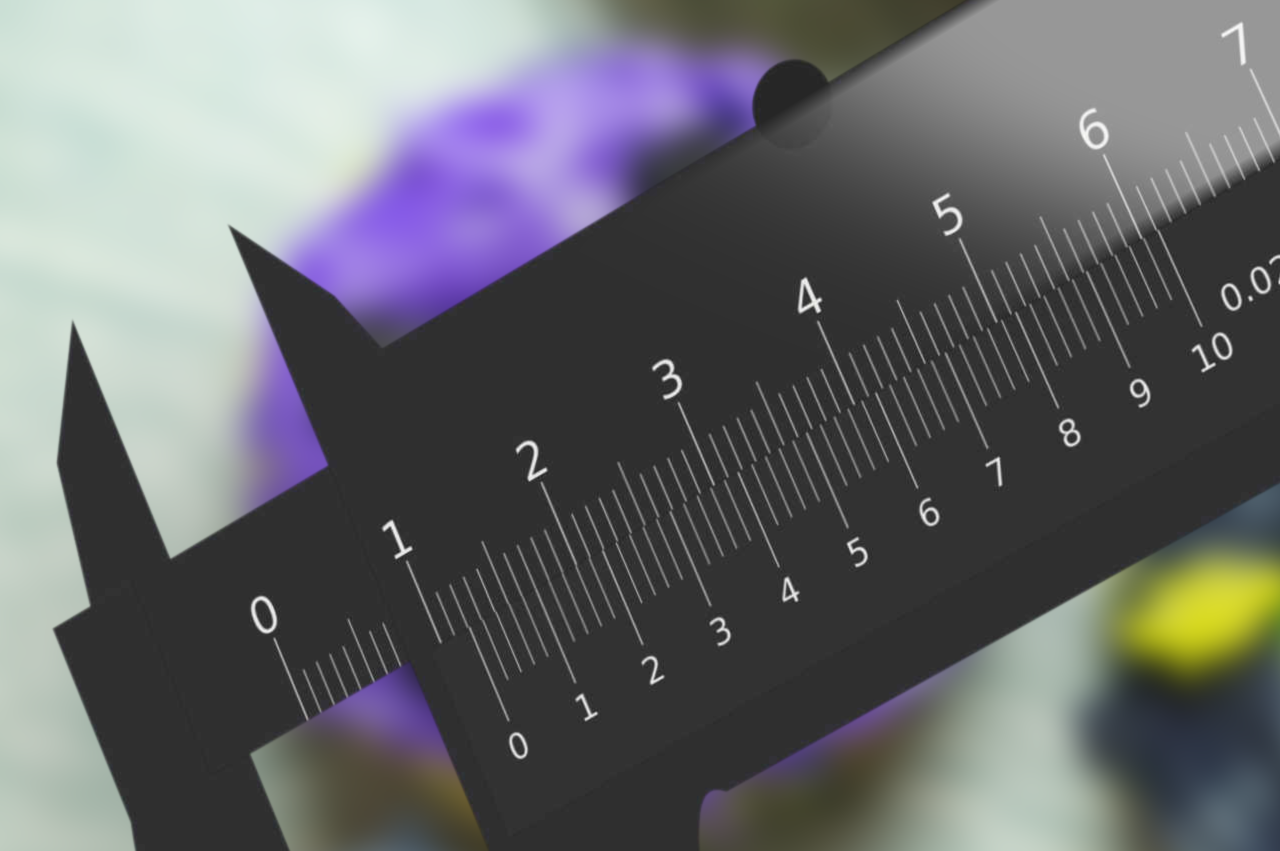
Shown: **12.1** mm
